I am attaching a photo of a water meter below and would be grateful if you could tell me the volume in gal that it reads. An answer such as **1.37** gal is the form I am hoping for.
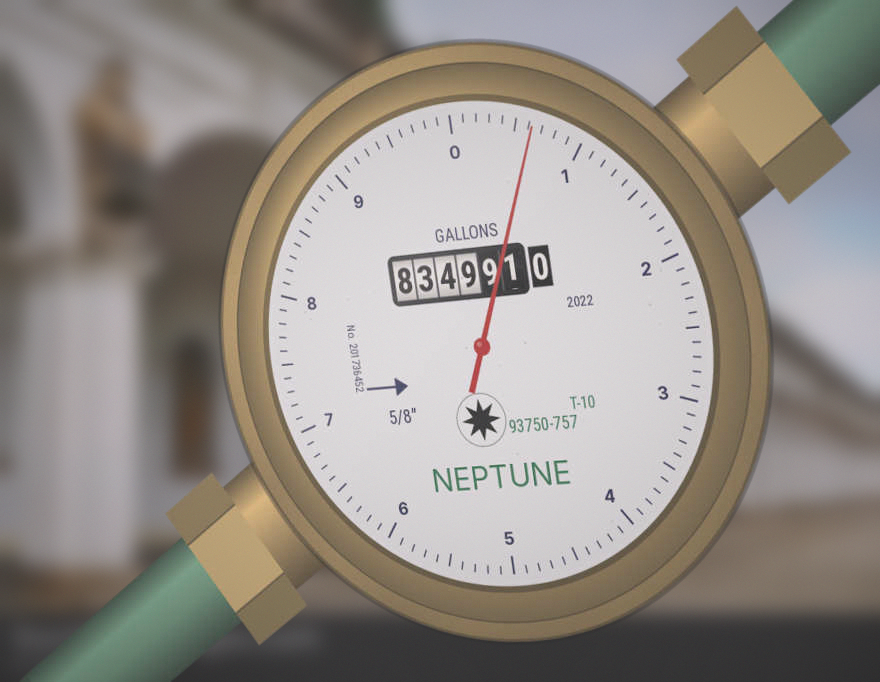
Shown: **8349910.6** gal
